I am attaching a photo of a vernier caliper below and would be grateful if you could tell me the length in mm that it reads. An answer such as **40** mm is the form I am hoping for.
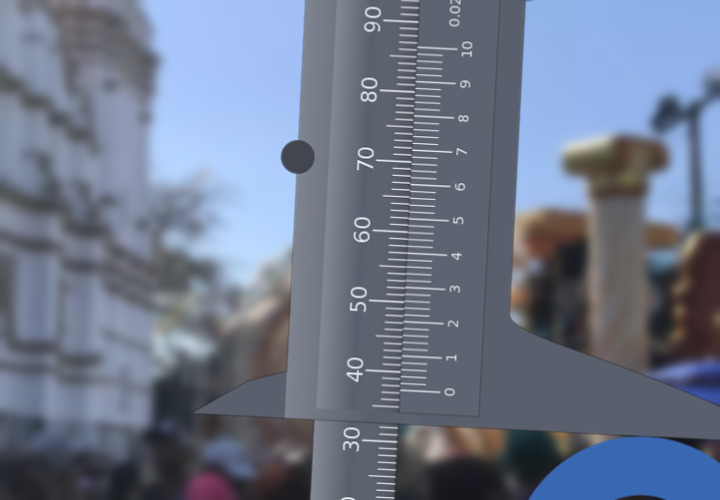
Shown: **37.4** mm
